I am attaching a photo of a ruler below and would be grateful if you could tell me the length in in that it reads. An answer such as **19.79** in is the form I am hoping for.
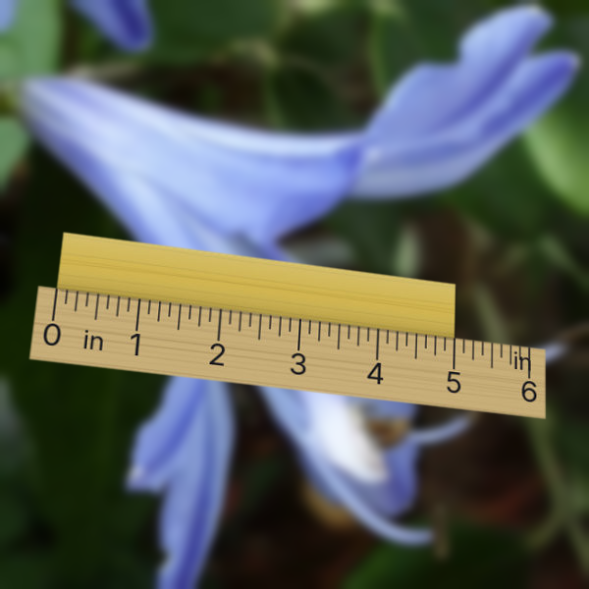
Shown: **5** in
